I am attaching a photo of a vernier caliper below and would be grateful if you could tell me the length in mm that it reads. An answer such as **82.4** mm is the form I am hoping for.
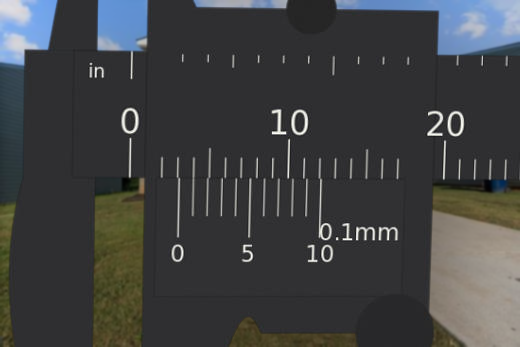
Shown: **3.1** mm
